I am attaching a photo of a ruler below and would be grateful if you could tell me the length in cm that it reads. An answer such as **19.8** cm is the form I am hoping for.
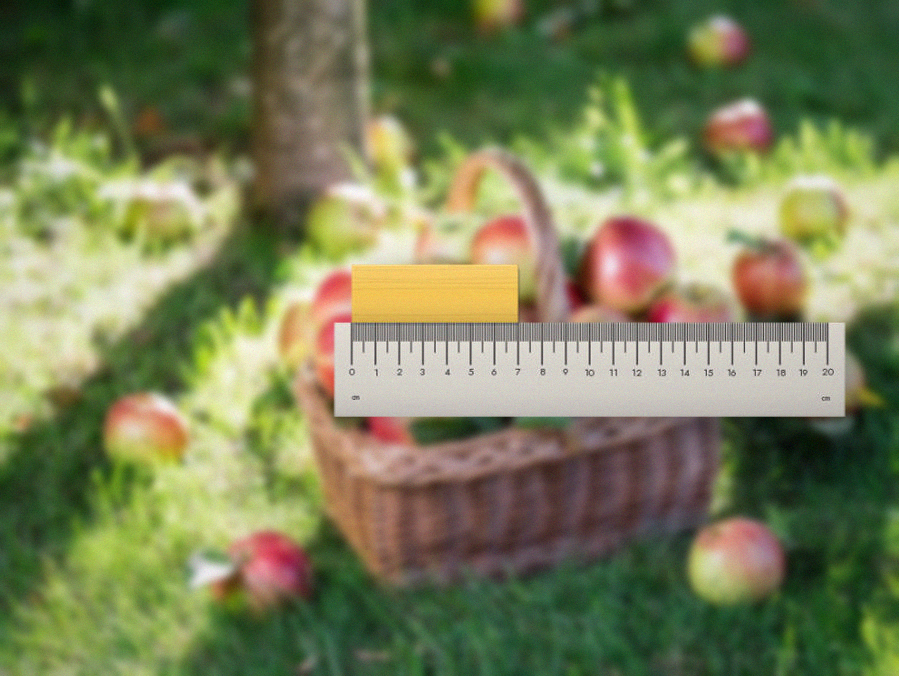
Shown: **7** cm
